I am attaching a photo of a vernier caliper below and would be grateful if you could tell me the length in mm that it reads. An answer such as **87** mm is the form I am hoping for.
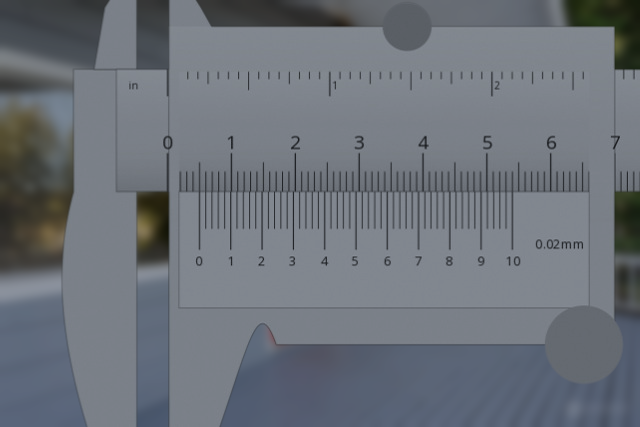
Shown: **5.0** mm
